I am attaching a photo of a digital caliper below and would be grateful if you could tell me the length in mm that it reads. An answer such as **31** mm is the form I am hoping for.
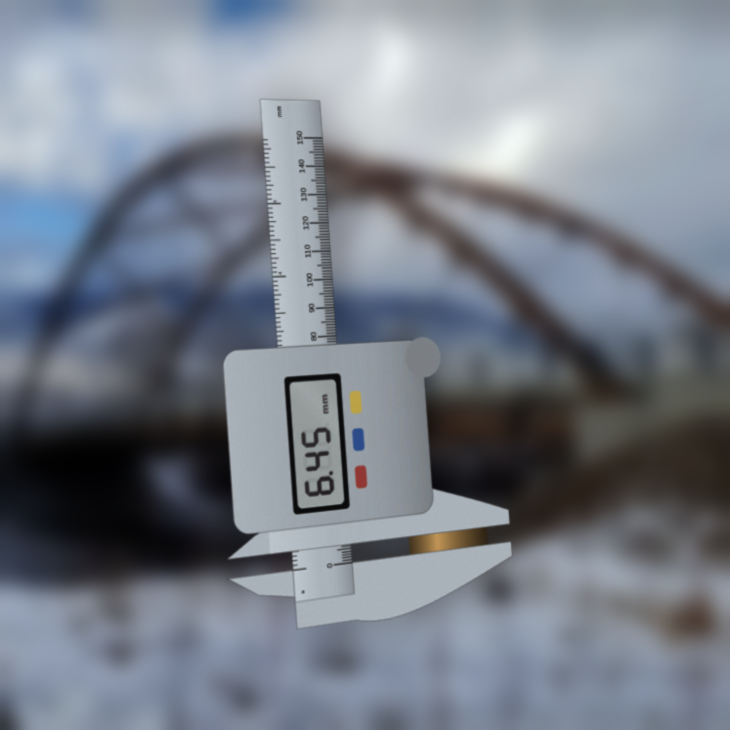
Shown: **6.45** mm
